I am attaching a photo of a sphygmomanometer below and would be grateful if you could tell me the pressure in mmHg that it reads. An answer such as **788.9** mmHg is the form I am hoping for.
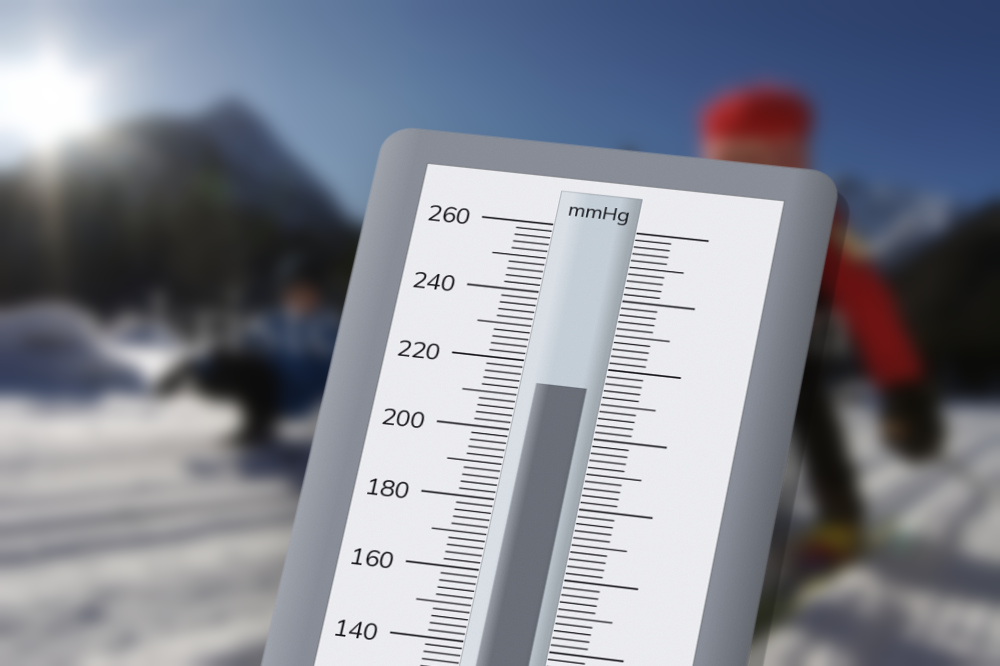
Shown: **214** mmHg
